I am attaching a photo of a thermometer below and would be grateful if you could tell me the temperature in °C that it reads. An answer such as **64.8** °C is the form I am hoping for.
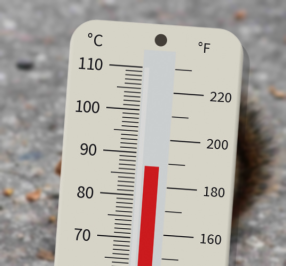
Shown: **87** °C
